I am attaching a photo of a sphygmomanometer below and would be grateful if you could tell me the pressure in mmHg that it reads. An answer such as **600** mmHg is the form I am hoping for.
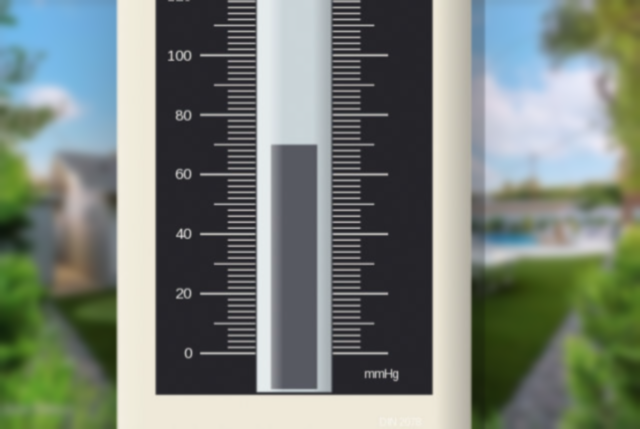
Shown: **70** mmHg
